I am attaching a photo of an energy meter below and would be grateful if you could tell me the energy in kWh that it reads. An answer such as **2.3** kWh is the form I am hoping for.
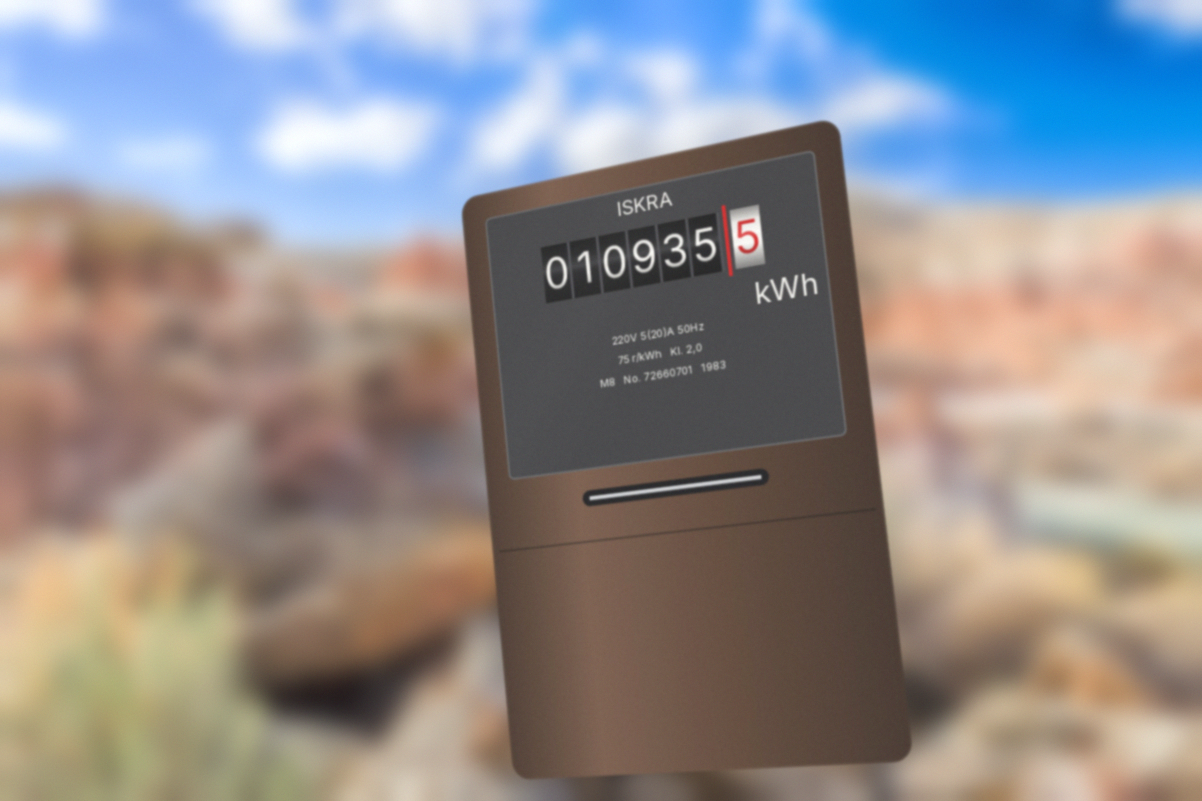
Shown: **10935.5** kWh
